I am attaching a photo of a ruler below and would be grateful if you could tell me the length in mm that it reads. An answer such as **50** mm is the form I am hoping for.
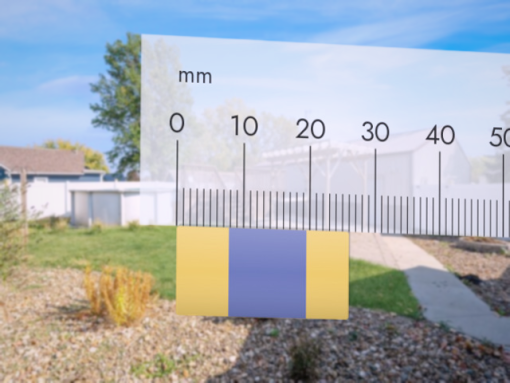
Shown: **26** mm
